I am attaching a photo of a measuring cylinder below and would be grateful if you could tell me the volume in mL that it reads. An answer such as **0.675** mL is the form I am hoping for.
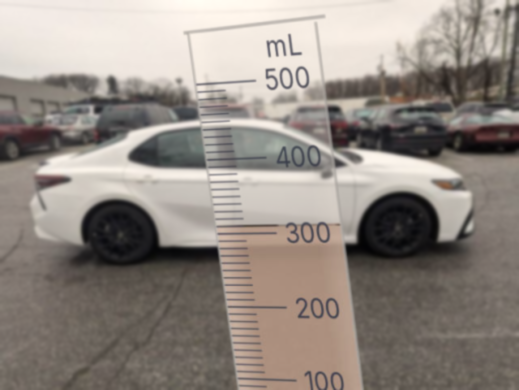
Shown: **310** mL
